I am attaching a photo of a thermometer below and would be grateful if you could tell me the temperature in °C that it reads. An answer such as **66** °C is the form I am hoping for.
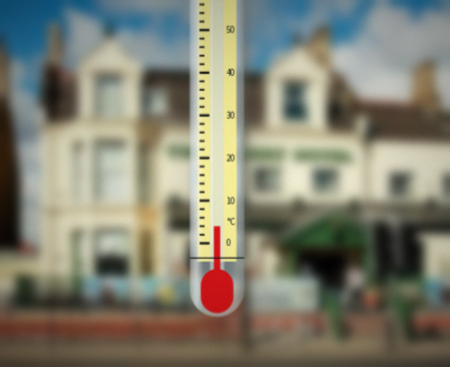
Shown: **4** °C
